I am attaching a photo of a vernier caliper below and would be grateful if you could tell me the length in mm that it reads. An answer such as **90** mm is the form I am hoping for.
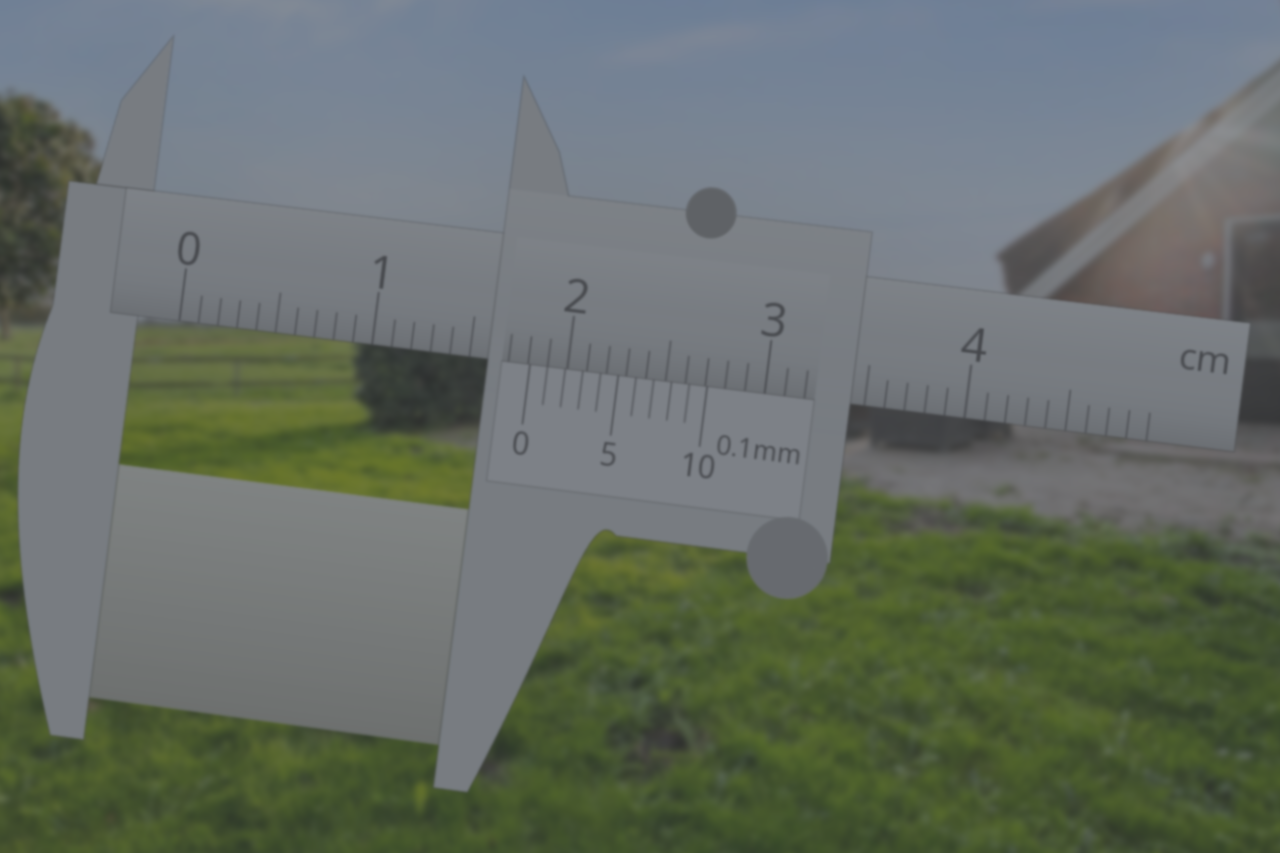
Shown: **18.1** mm
